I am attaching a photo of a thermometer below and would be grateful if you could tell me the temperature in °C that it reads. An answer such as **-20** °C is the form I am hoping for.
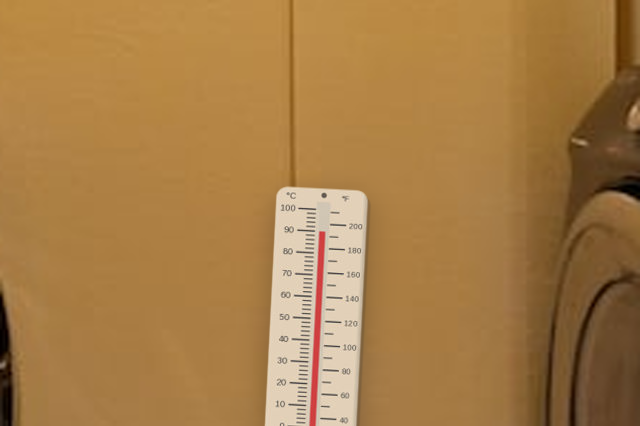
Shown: **90** °C
